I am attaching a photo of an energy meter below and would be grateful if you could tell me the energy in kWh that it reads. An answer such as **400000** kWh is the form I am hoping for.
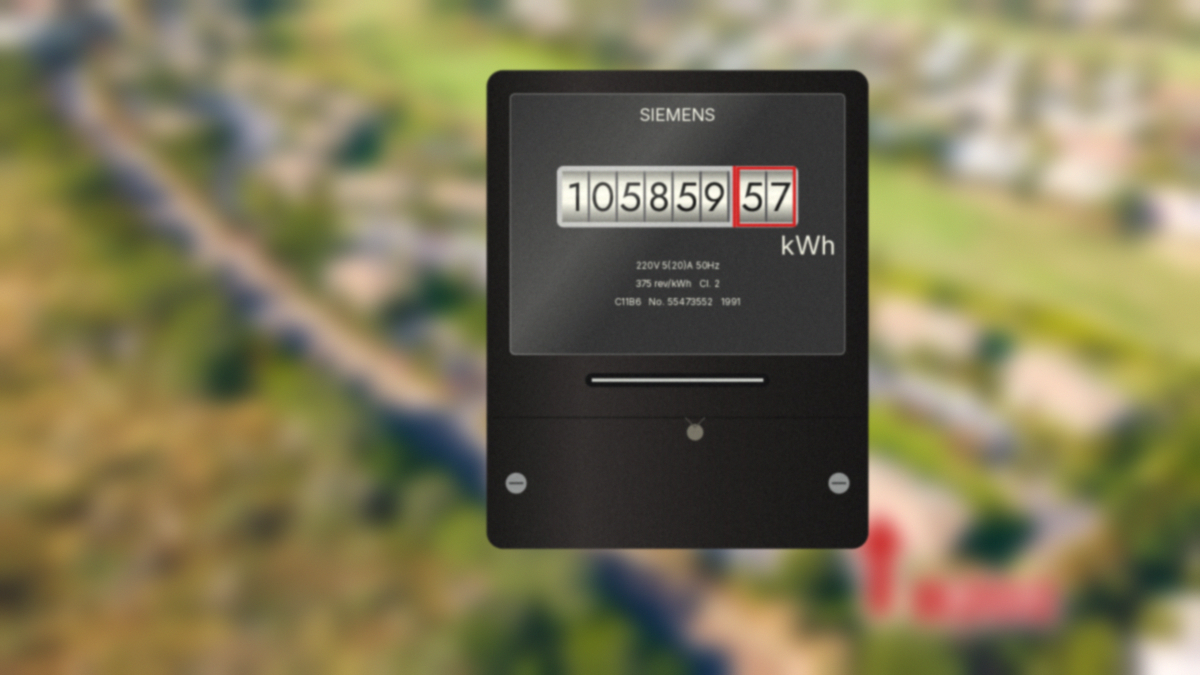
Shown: **105859.57** kWh
